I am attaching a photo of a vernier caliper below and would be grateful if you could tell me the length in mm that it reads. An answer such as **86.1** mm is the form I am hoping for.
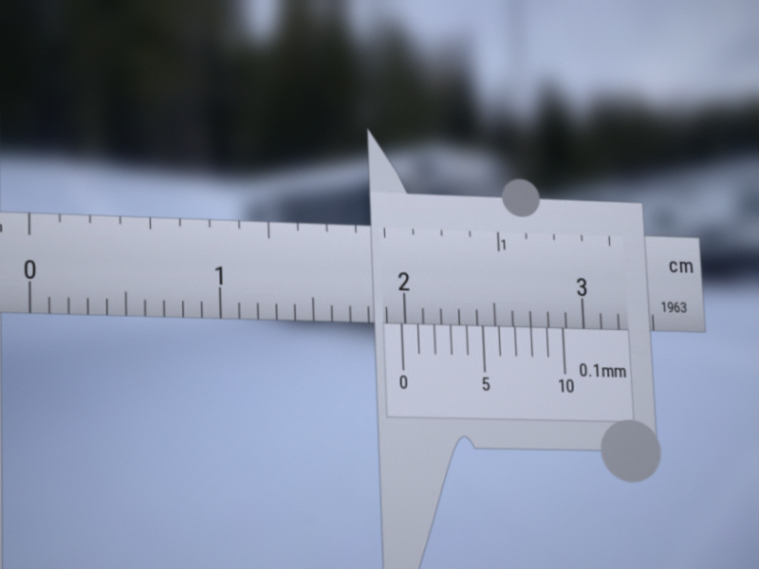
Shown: **19.8** mm
